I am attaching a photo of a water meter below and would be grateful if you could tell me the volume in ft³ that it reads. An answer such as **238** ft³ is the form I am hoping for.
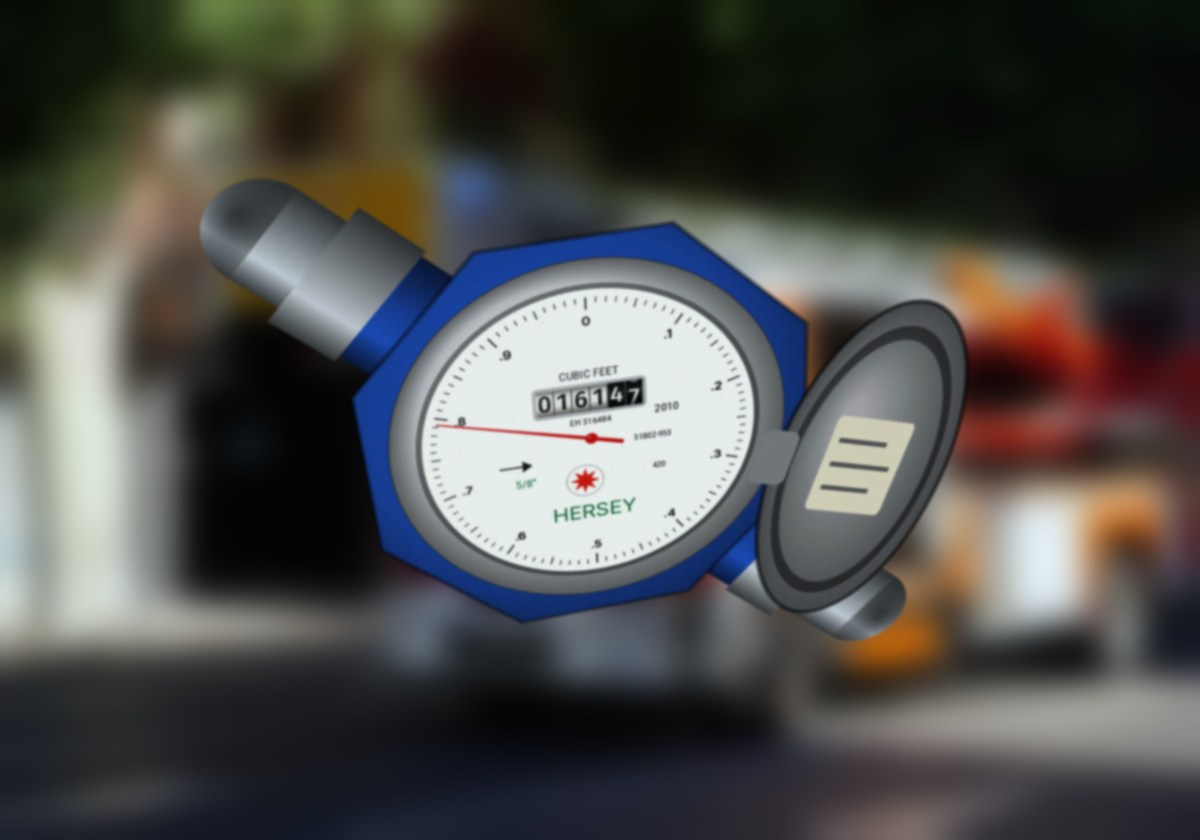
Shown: **16146.79** ft³
